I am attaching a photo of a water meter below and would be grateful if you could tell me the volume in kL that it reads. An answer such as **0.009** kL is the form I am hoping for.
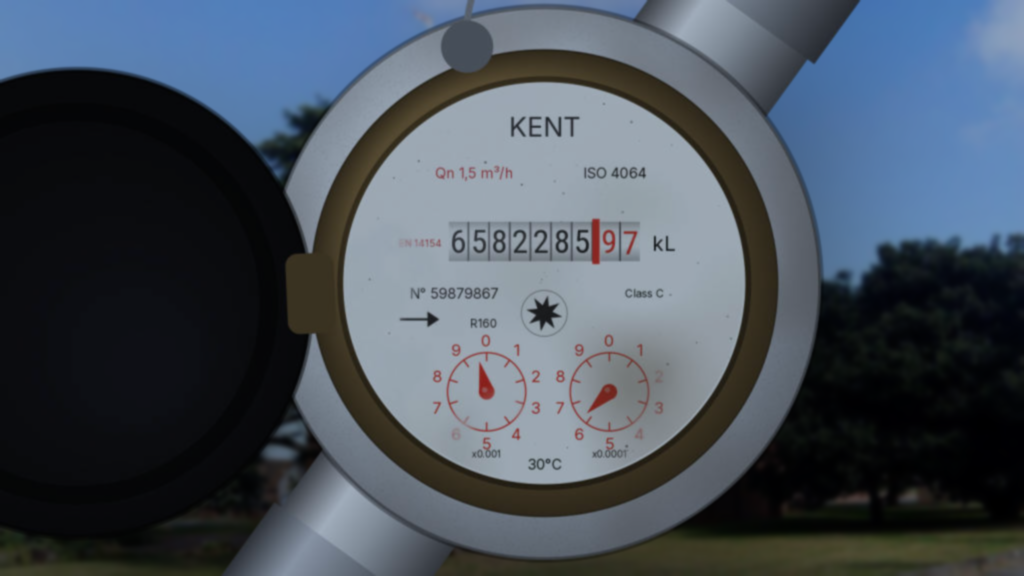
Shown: **6582285.9696** kL
